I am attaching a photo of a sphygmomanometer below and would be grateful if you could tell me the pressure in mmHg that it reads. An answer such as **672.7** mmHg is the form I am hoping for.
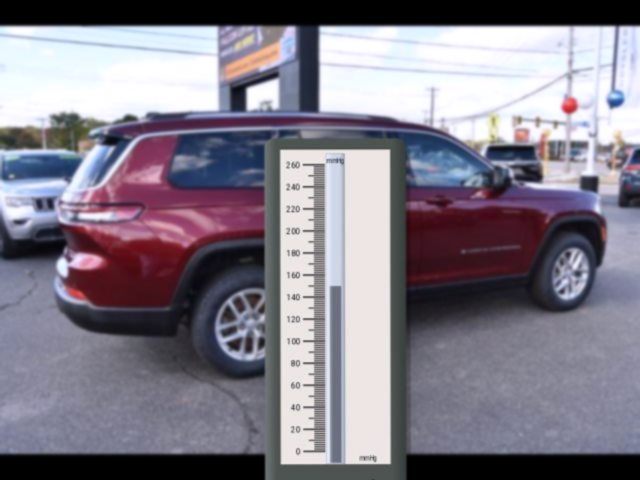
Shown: **150** mmHg
